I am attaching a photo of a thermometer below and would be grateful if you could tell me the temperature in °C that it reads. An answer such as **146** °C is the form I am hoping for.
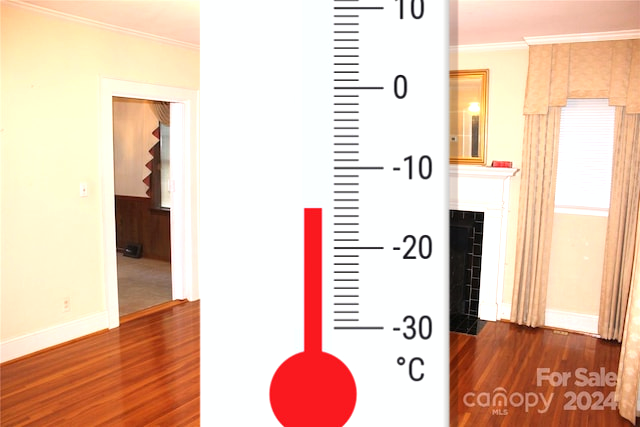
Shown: **-15** °C
